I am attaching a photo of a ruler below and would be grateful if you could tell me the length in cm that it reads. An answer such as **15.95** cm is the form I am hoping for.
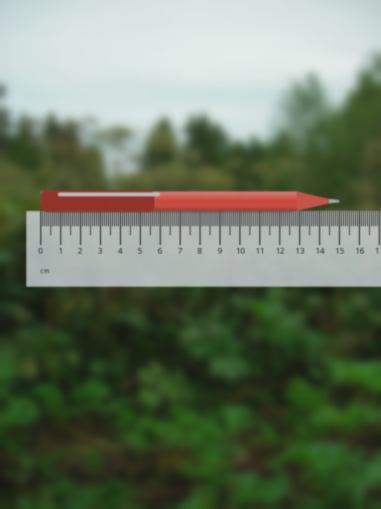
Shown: **15** cm
